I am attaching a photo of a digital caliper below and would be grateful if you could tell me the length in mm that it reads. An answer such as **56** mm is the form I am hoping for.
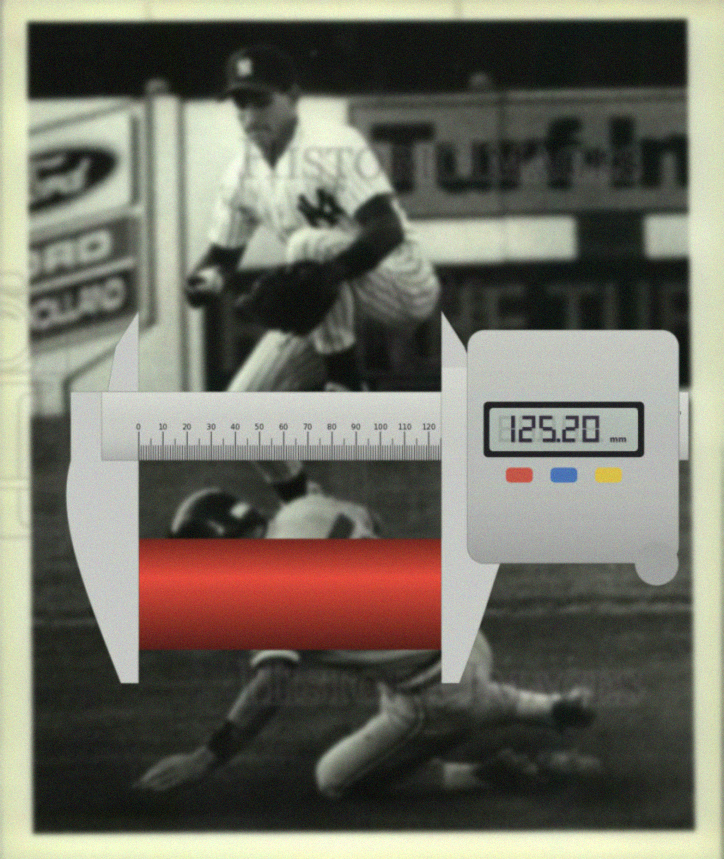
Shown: **125.20** mm
